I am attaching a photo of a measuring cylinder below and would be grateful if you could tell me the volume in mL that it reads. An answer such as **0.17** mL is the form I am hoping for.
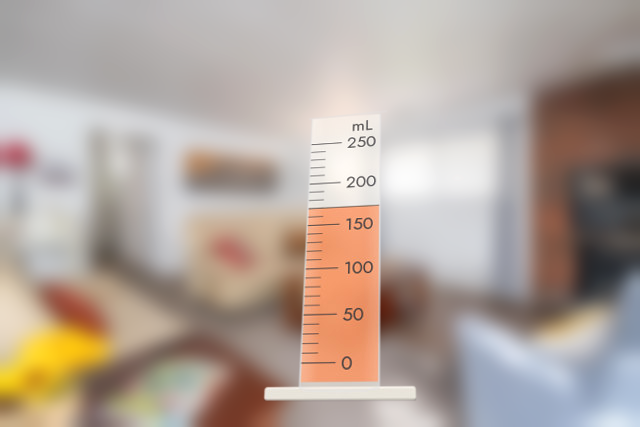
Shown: **170** mL
